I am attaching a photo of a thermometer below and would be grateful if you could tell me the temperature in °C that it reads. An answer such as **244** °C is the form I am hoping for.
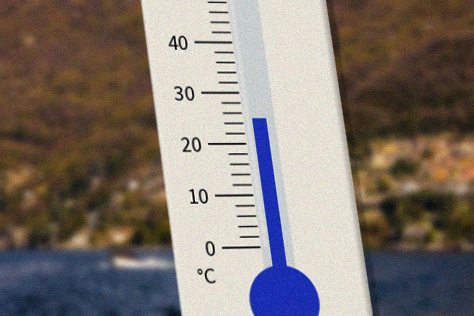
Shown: **25** °C
